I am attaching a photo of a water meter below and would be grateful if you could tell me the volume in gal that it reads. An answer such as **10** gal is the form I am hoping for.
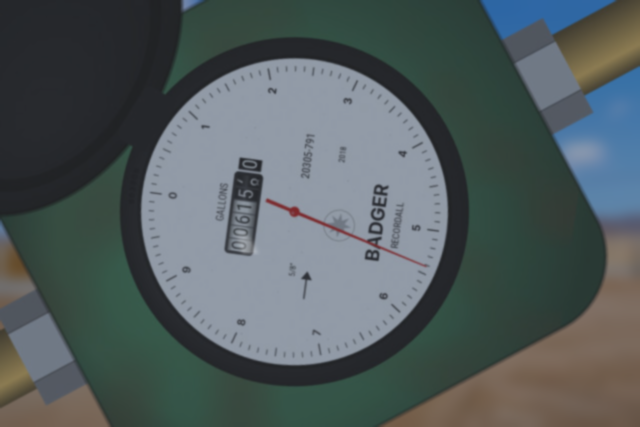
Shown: **61575.4** gal
